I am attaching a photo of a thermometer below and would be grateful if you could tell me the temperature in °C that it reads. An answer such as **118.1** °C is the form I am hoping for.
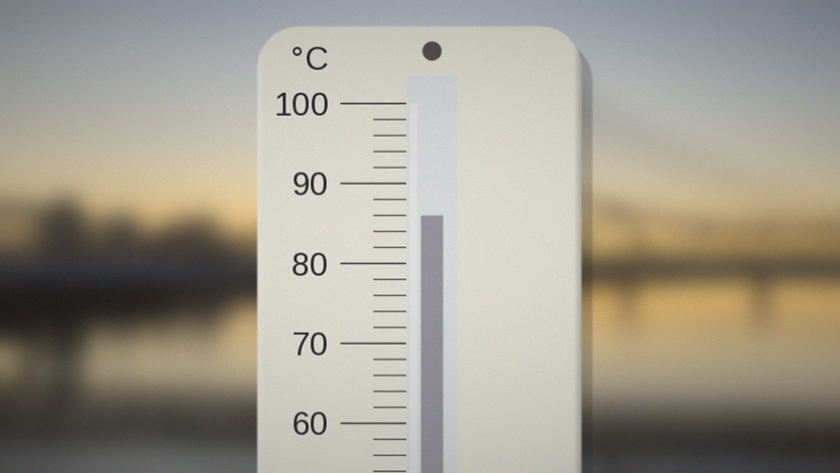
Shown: **86** °C
